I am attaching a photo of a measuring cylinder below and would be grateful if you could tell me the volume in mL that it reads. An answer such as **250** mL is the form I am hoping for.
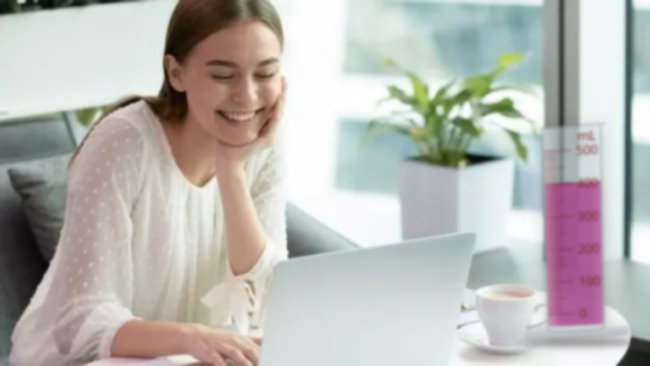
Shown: **400** mL
